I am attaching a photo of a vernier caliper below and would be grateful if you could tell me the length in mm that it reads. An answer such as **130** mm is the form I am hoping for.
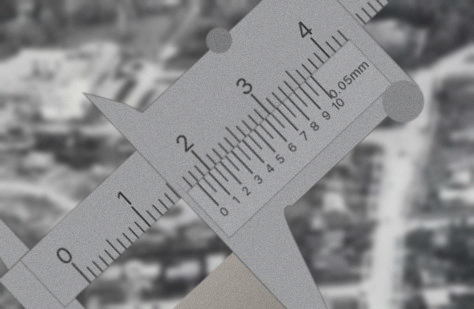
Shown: **17.8** mm
